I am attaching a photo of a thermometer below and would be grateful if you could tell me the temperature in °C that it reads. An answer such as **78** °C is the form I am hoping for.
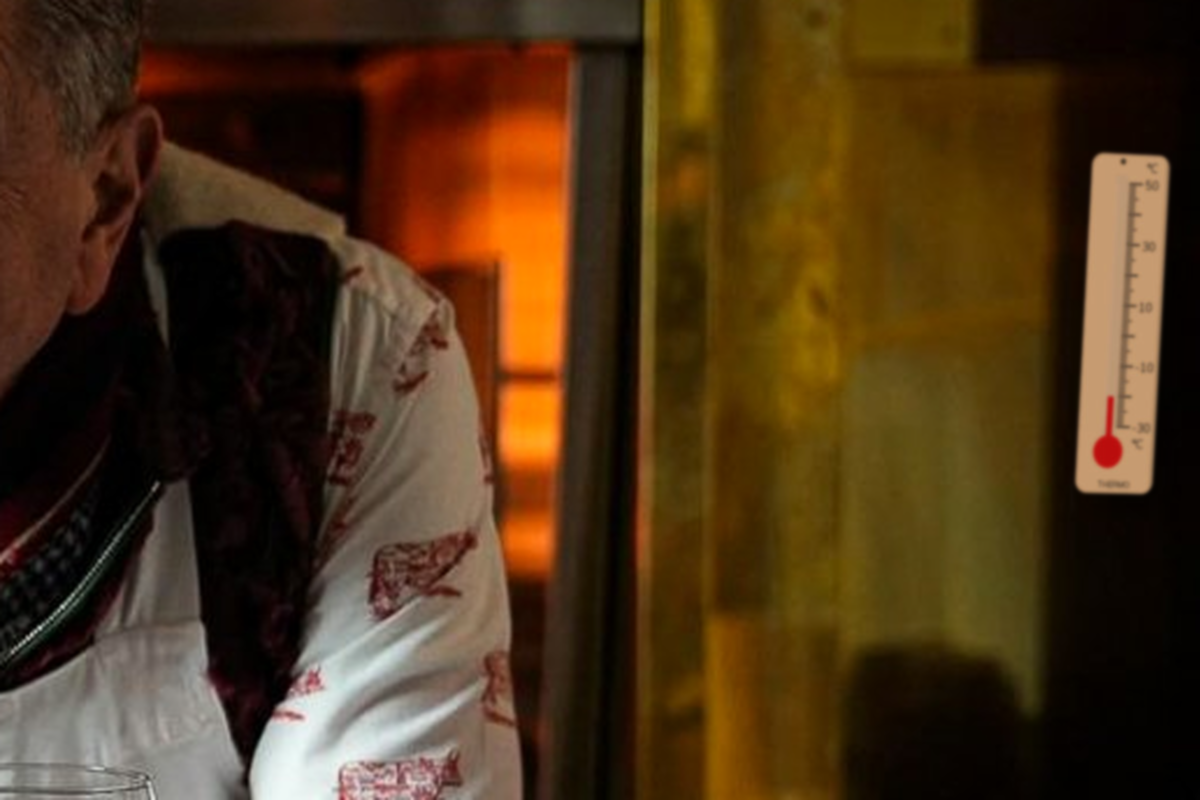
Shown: **-20** °C
